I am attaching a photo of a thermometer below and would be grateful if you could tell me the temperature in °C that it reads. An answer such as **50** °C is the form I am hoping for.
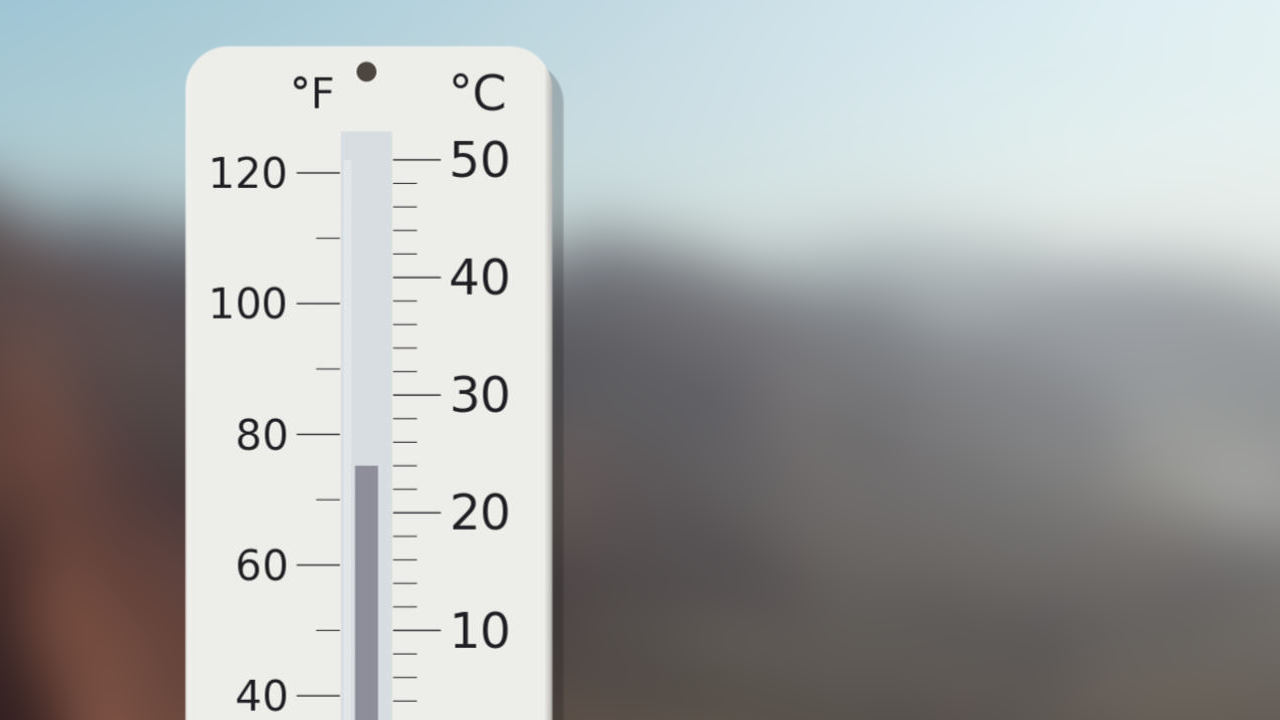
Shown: **24** °C
